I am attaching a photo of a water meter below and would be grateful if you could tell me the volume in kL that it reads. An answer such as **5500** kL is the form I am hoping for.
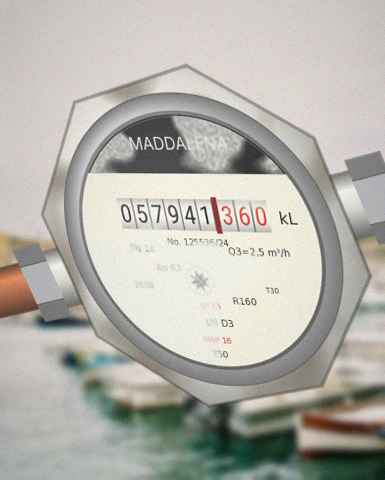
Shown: **57941.360** kL
